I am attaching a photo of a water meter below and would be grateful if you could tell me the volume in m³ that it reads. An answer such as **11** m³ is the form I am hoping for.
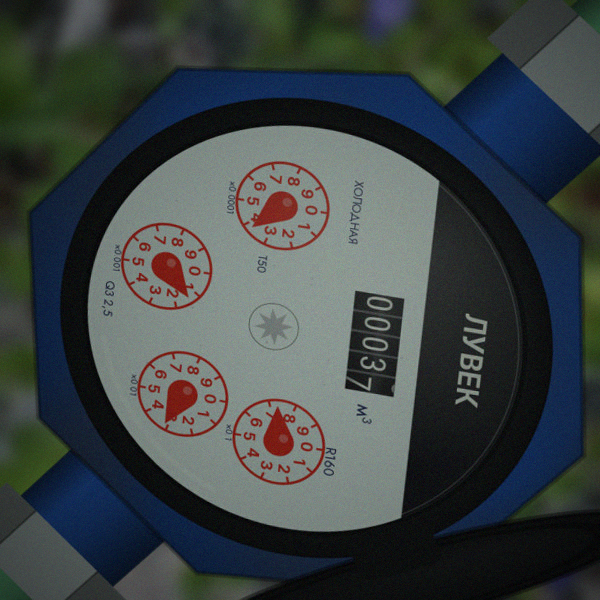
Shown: **36.7313** m³
